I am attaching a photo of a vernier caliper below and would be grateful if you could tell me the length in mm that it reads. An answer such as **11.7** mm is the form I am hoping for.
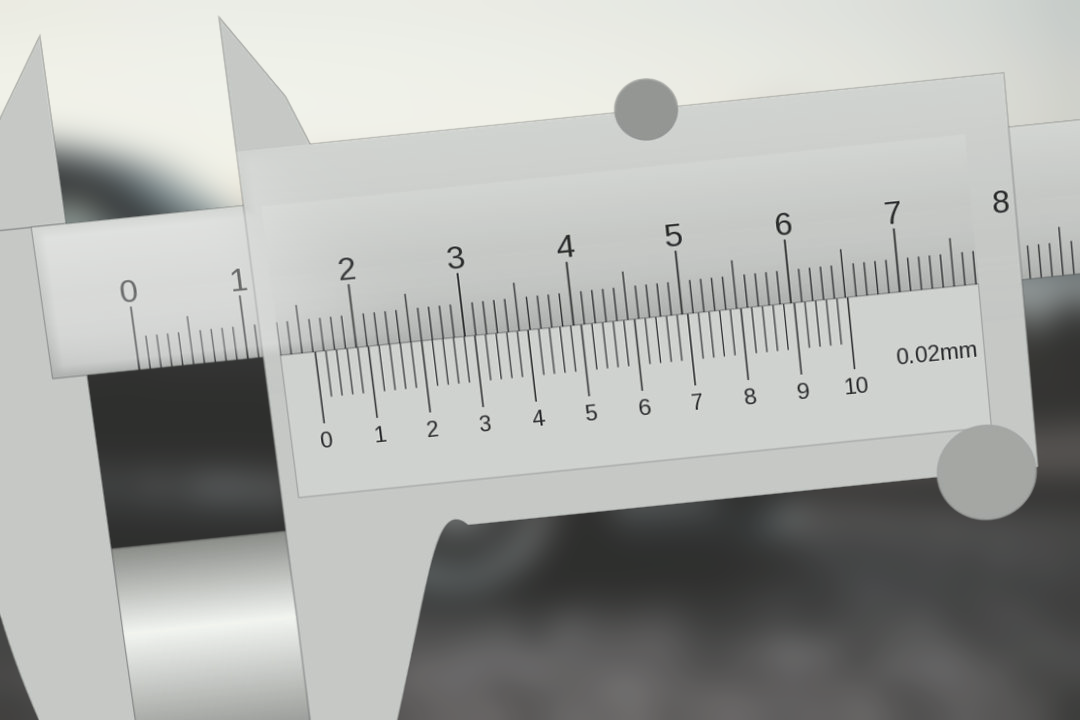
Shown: **16.2** mm
